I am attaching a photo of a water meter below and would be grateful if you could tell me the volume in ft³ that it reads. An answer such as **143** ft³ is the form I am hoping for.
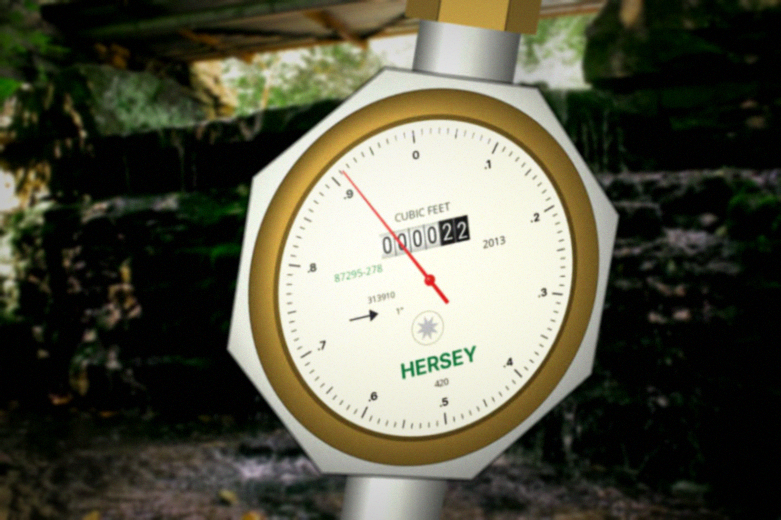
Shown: **21.91** ft³
